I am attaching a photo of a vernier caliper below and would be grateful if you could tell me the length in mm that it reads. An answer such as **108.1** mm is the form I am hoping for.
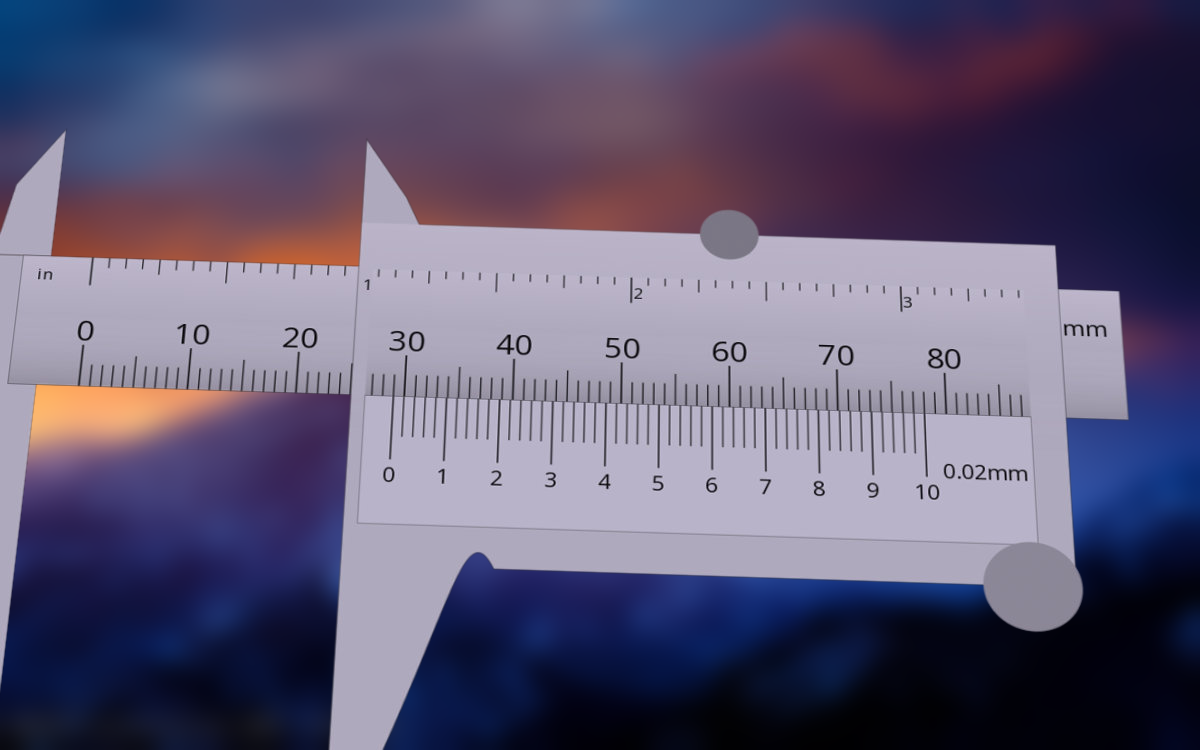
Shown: **29.0** mm
